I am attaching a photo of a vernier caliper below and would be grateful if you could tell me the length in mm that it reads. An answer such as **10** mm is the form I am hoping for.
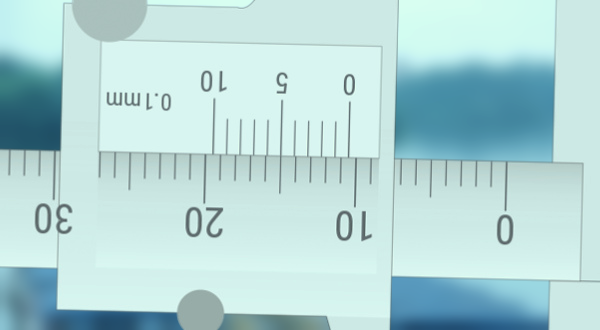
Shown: **10.5** mm
